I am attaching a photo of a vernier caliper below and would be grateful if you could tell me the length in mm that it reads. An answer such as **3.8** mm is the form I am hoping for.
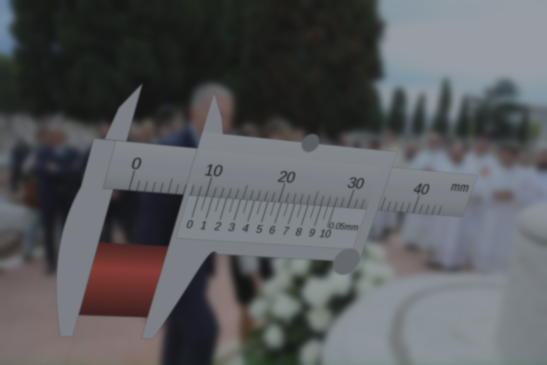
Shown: **9.0** mm
